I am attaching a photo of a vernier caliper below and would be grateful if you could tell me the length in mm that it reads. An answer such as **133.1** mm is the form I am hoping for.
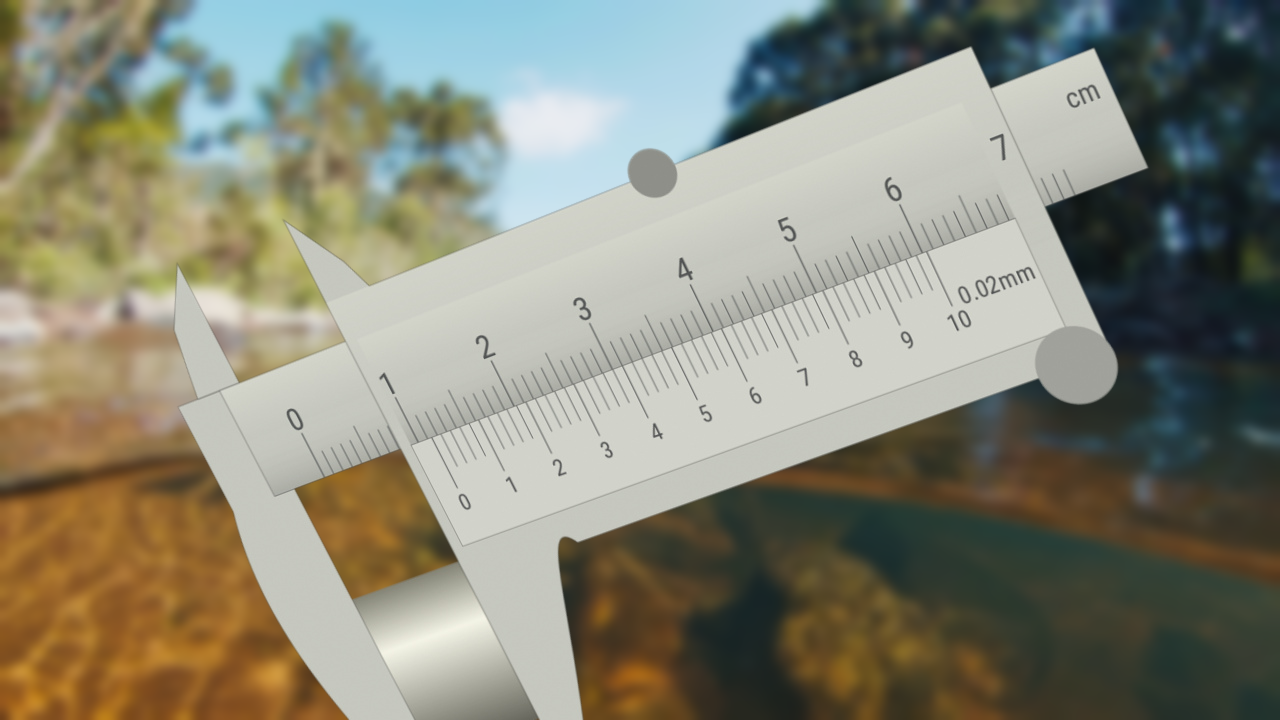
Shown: **11.4** mm
